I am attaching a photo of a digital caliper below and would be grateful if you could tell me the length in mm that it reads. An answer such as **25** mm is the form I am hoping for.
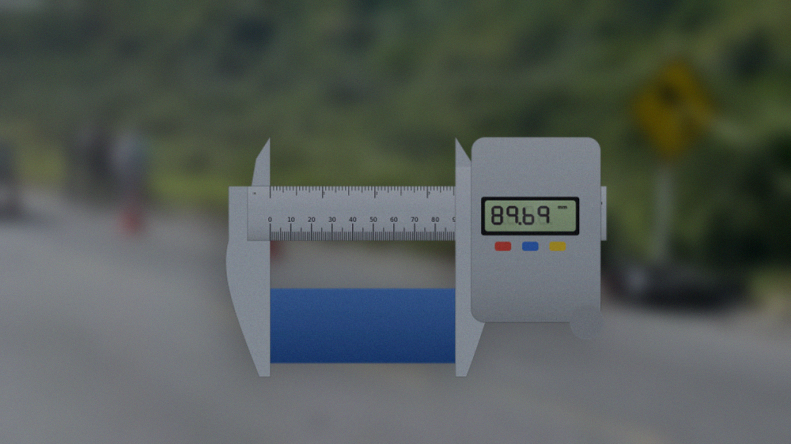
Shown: **89.69** mm
